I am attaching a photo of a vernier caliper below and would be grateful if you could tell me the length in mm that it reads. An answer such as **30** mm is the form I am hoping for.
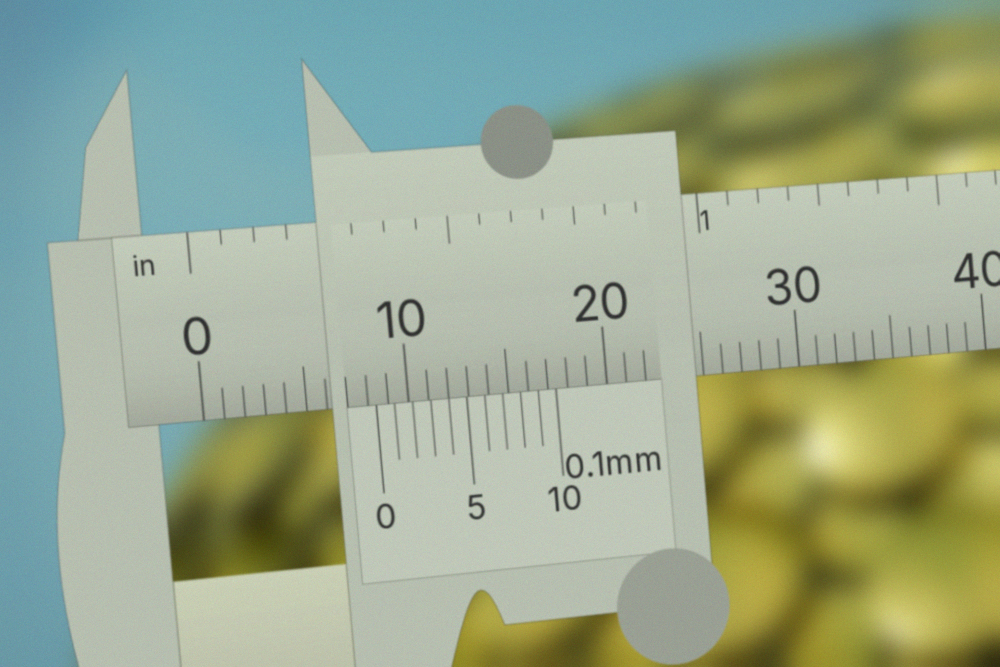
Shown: **8.4** mm
